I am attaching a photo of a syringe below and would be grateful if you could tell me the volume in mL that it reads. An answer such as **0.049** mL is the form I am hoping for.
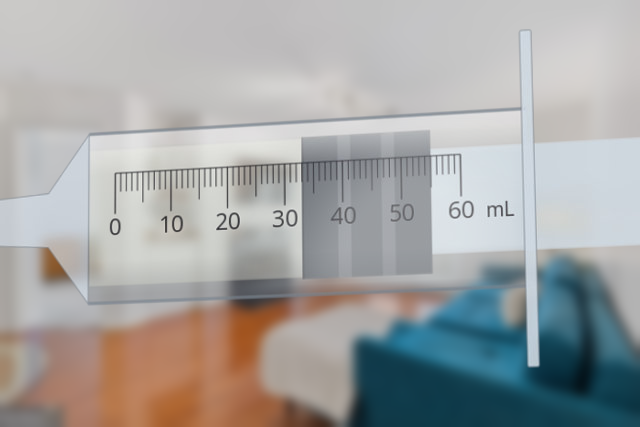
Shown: **33** mL
